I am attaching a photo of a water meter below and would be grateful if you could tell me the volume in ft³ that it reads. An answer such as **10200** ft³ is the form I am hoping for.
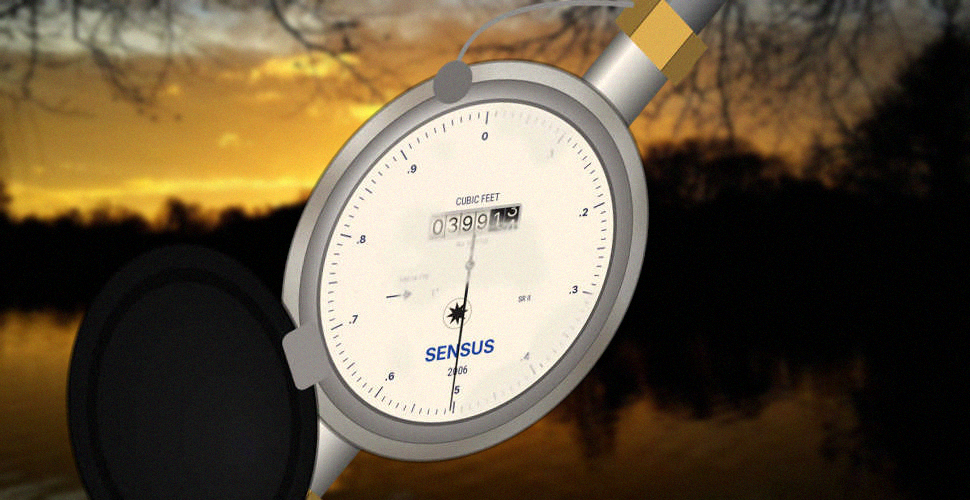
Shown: **39913.50** ft³
